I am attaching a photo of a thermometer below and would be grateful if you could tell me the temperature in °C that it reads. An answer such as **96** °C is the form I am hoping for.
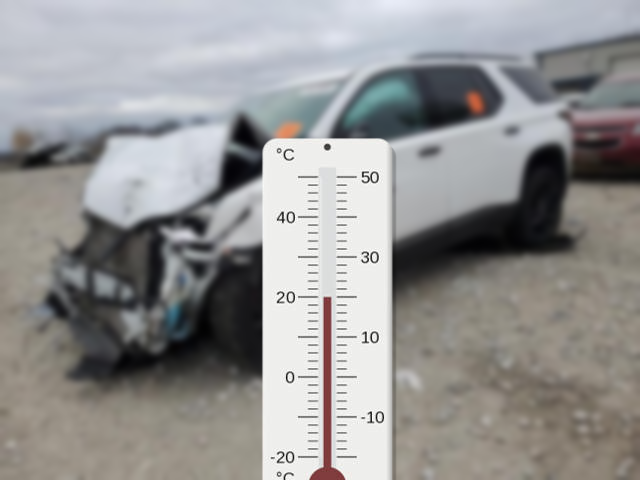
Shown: **20** °C
